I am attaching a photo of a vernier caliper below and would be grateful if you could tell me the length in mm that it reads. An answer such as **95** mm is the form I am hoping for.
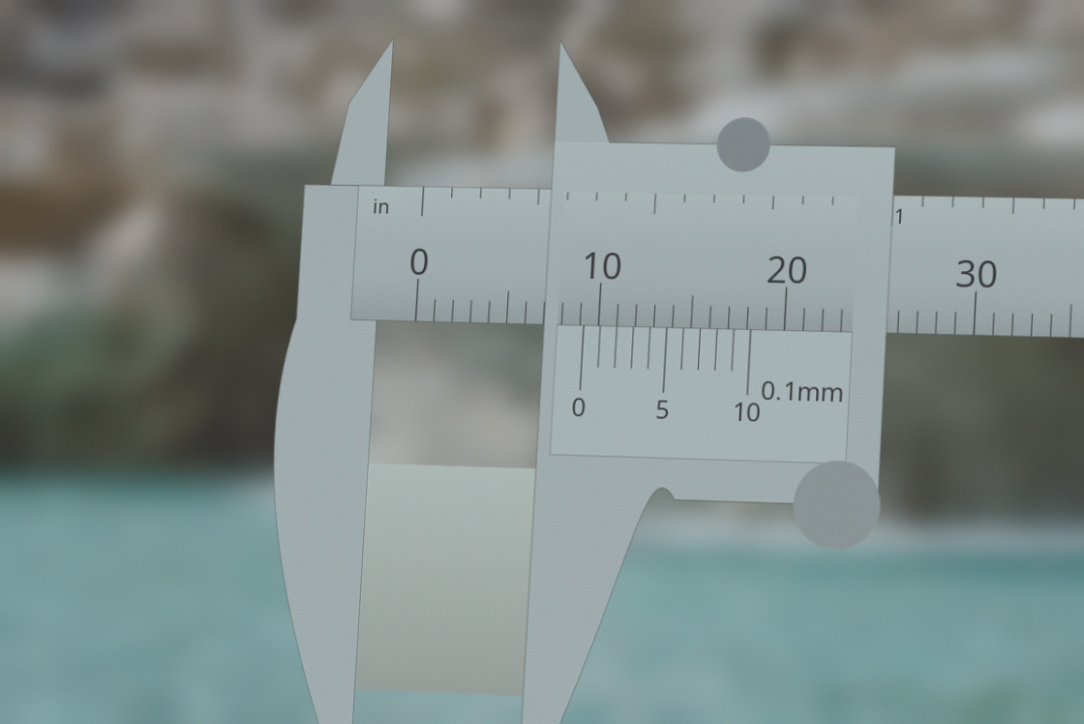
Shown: **9.2** mm
